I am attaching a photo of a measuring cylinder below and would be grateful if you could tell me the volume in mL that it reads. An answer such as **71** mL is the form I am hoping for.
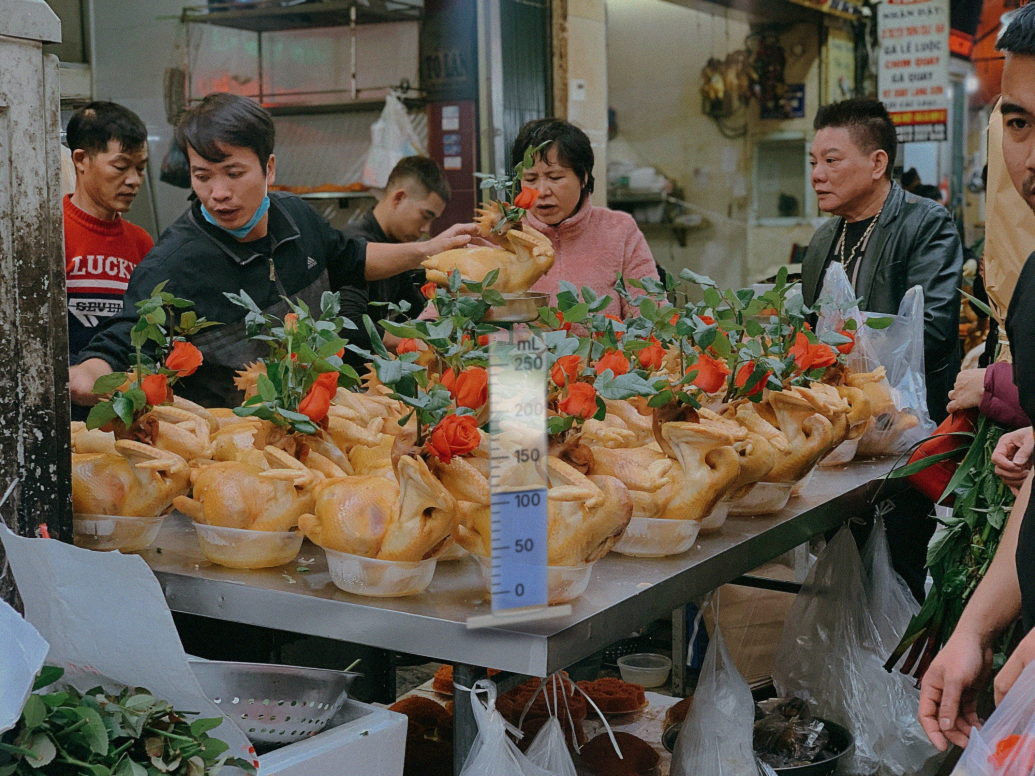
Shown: **110** mL
